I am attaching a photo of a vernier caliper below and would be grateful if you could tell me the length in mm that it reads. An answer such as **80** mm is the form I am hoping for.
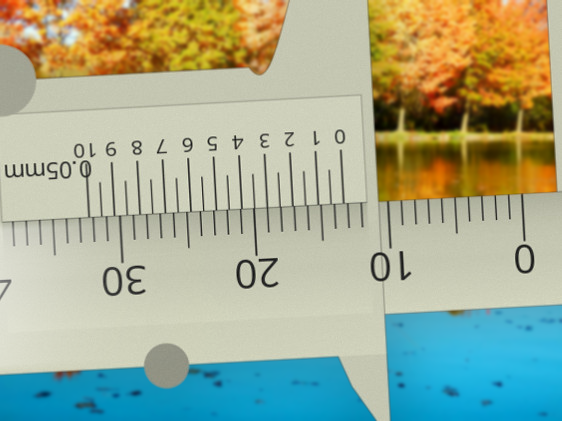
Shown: **13.3** mm
